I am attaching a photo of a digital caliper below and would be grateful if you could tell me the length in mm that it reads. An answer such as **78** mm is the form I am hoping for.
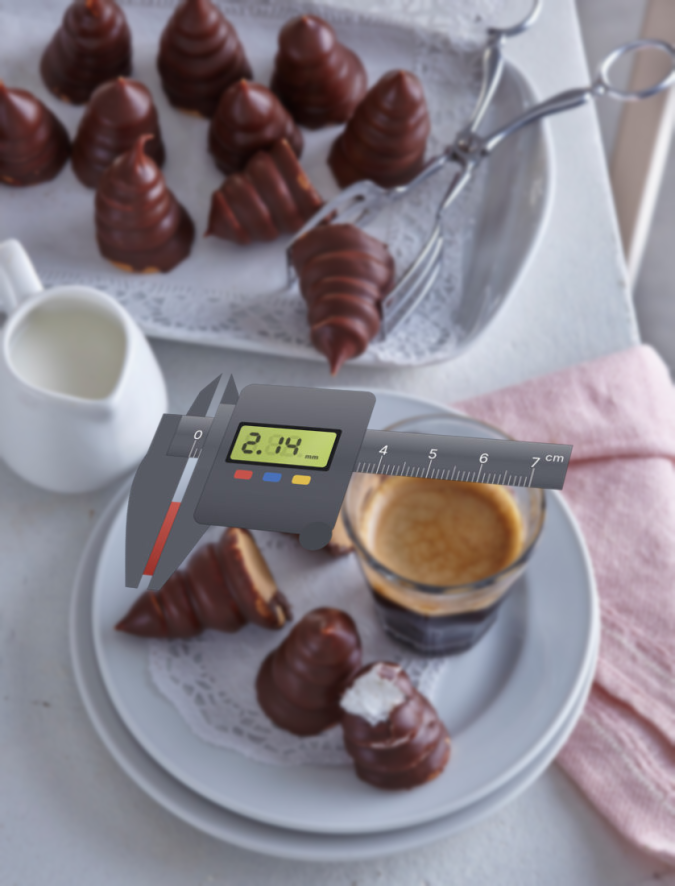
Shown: **2.14** mm
